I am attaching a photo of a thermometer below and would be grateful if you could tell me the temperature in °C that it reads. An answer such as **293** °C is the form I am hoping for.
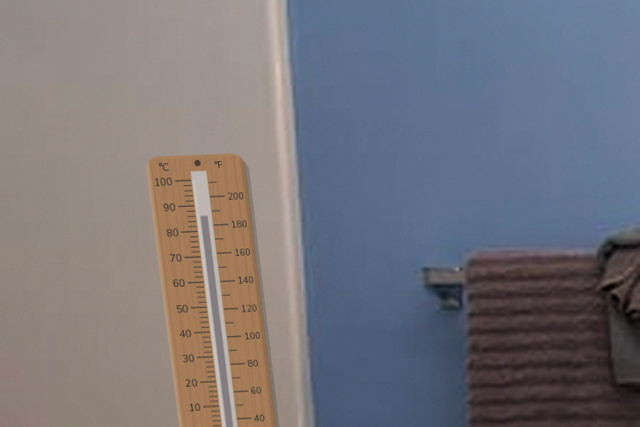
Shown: **86** °C
